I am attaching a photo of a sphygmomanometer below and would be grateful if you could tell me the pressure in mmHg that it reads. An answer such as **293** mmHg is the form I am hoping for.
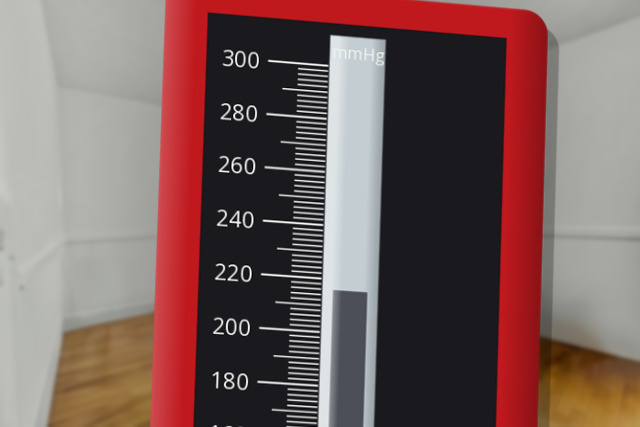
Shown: **216** mmHg
